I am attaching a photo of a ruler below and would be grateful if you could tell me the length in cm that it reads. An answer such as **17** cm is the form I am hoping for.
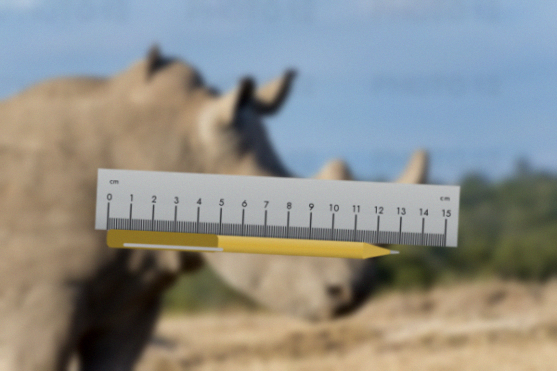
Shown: **13** cm
